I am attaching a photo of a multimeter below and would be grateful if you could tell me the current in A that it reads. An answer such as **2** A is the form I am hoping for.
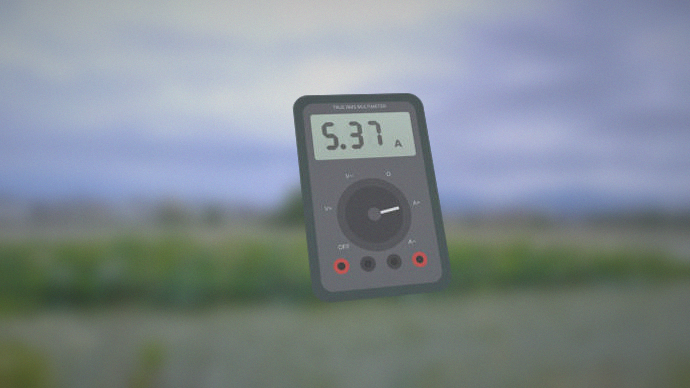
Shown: **5.37** A
